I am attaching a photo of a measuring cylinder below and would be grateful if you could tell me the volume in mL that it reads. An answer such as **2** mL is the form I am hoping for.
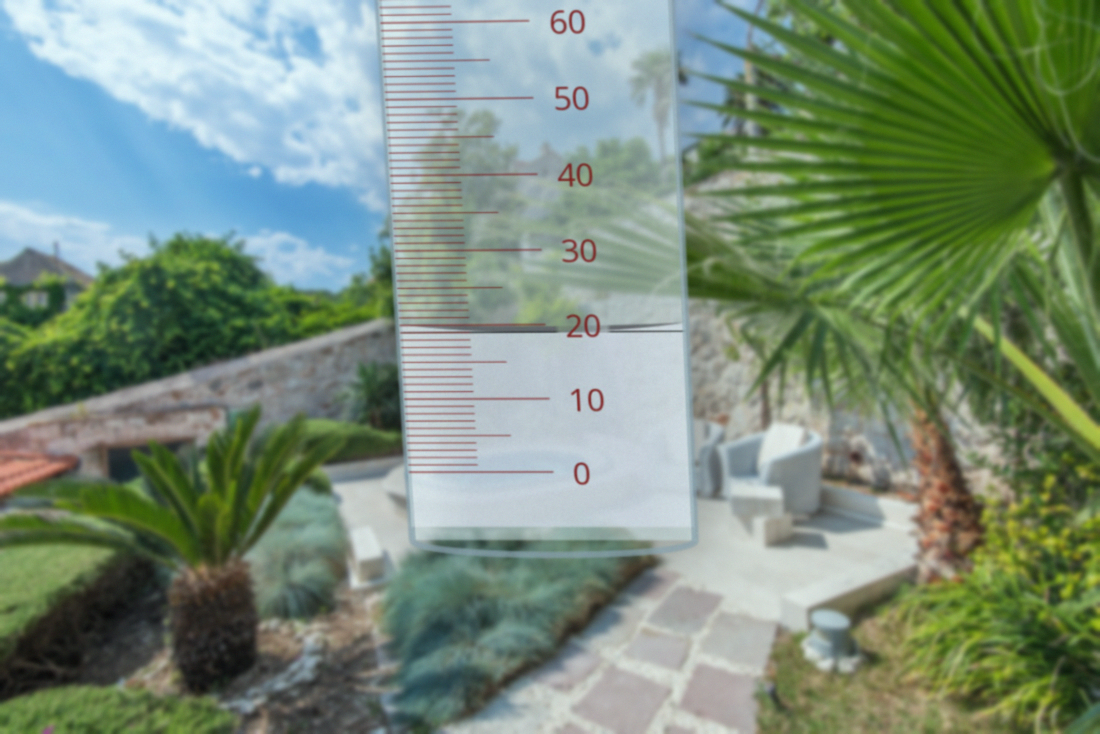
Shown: **19** mL
